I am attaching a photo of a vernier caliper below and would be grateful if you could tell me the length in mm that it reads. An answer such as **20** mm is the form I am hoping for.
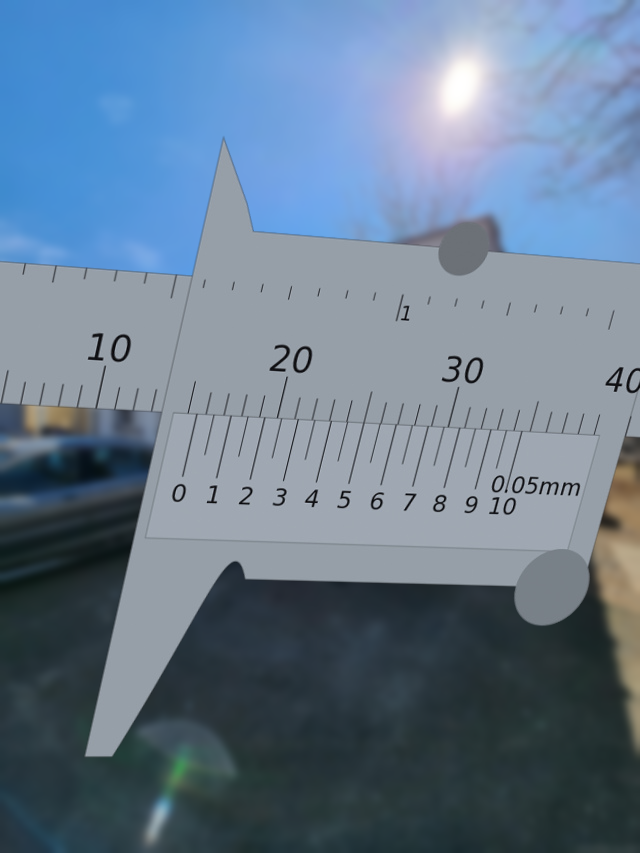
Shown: **15.5** mm
